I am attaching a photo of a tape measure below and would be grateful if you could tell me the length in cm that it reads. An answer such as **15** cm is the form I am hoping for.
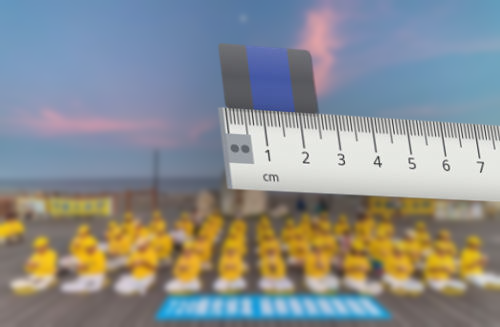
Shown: **2.5** cm
